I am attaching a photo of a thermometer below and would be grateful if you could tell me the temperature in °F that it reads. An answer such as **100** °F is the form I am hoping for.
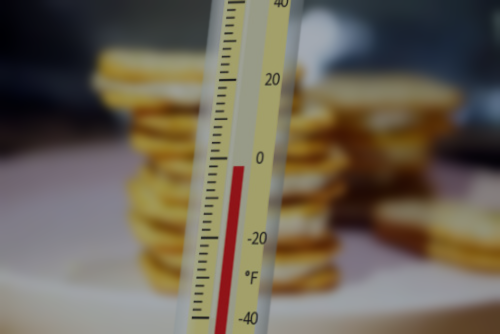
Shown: **-2** °F
